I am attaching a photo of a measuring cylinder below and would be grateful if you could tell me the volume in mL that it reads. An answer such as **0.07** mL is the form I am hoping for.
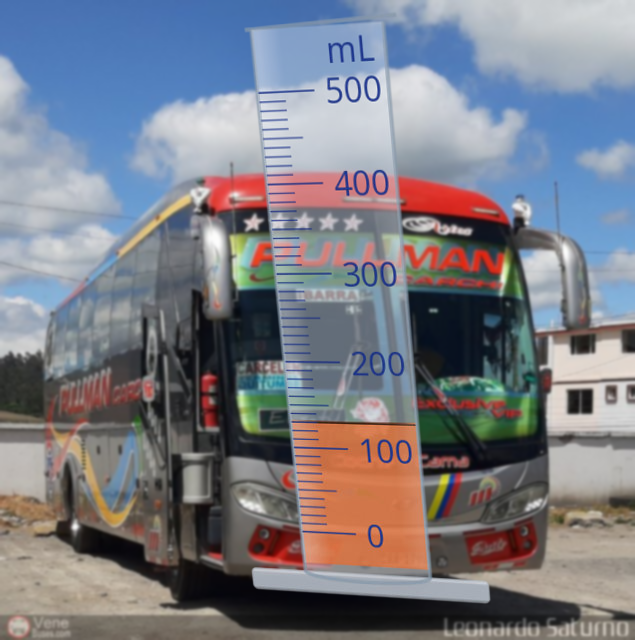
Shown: **130** mL
